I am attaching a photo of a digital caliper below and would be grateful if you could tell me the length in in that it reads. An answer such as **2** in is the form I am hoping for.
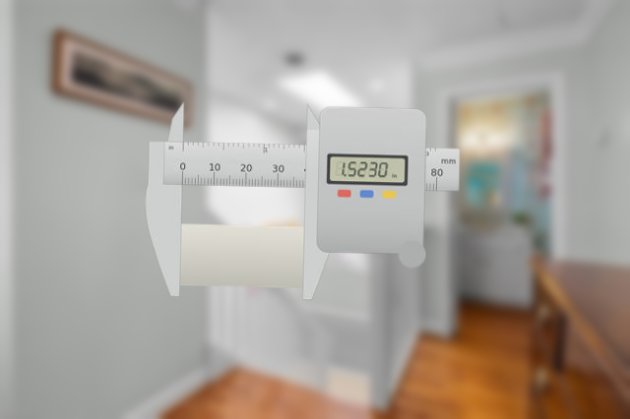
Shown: **1.5230** in
